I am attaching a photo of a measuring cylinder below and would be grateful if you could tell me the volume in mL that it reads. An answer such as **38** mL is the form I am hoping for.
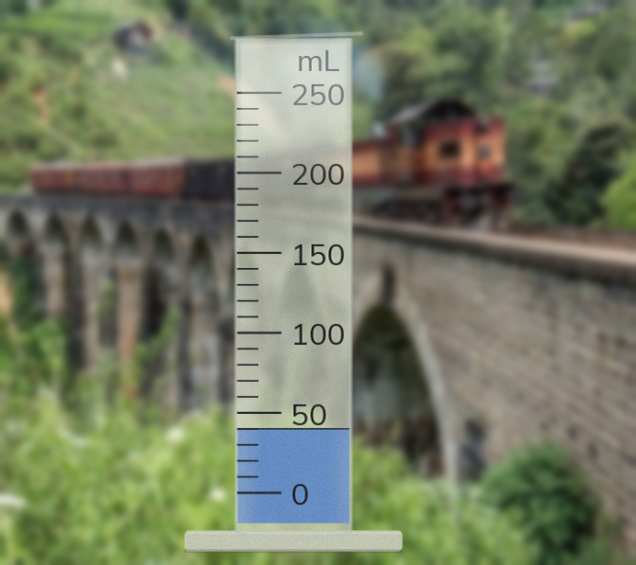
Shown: **40** mL
